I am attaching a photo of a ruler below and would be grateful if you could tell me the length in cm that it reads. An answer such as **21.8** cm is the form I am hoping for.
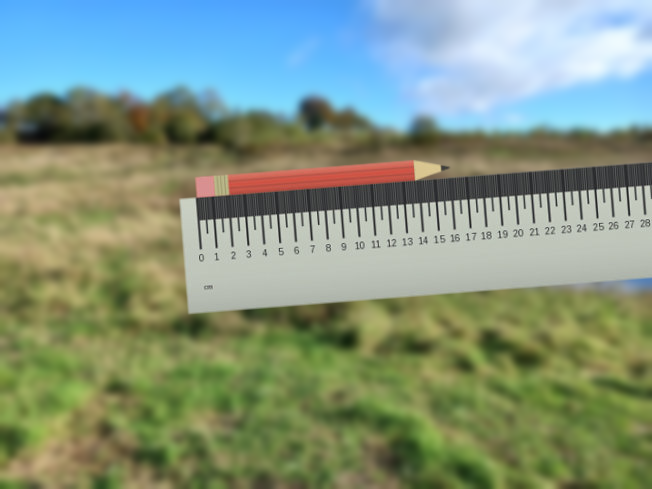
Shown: **16** cm
